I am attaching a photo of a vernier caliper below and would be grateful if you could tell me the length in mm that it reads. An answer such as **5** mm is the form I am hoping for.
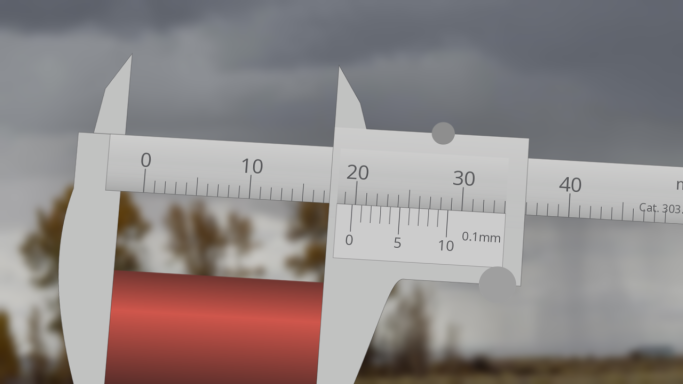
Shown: **19.7** mm
